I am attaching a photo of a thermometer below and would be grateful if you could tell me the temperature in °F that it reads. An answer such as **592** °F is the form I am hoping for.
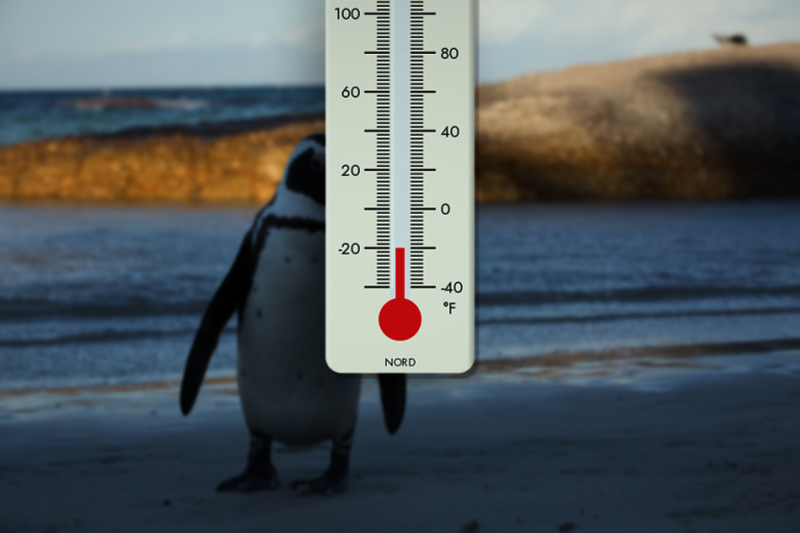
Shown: **-20** °F
